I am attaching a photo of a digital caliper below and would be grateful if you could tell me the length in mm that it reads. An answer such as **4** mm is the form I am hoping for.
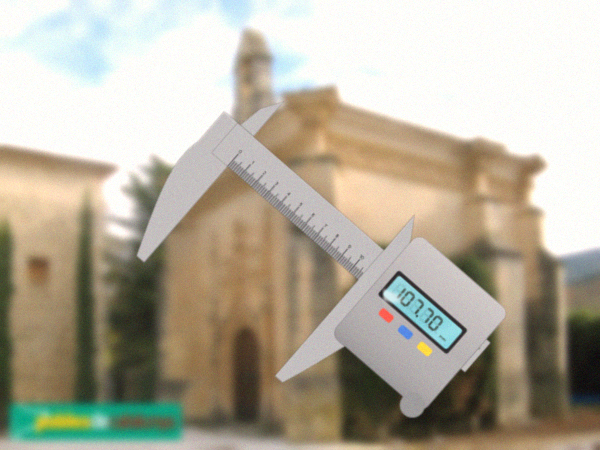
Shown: **107.70** mm
